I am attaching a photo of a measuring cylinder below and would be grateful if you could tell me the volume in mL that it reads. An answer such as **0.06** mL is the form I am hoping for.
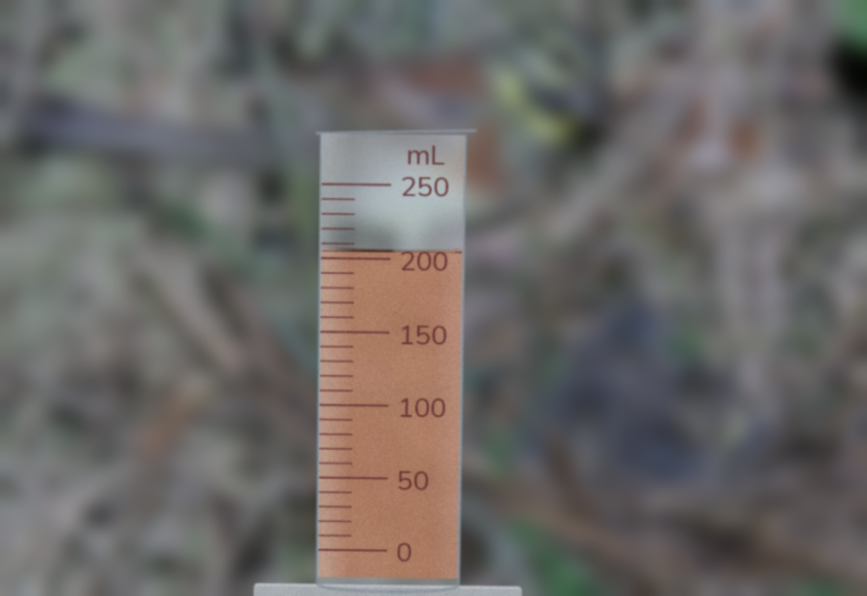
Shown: **205** mL
